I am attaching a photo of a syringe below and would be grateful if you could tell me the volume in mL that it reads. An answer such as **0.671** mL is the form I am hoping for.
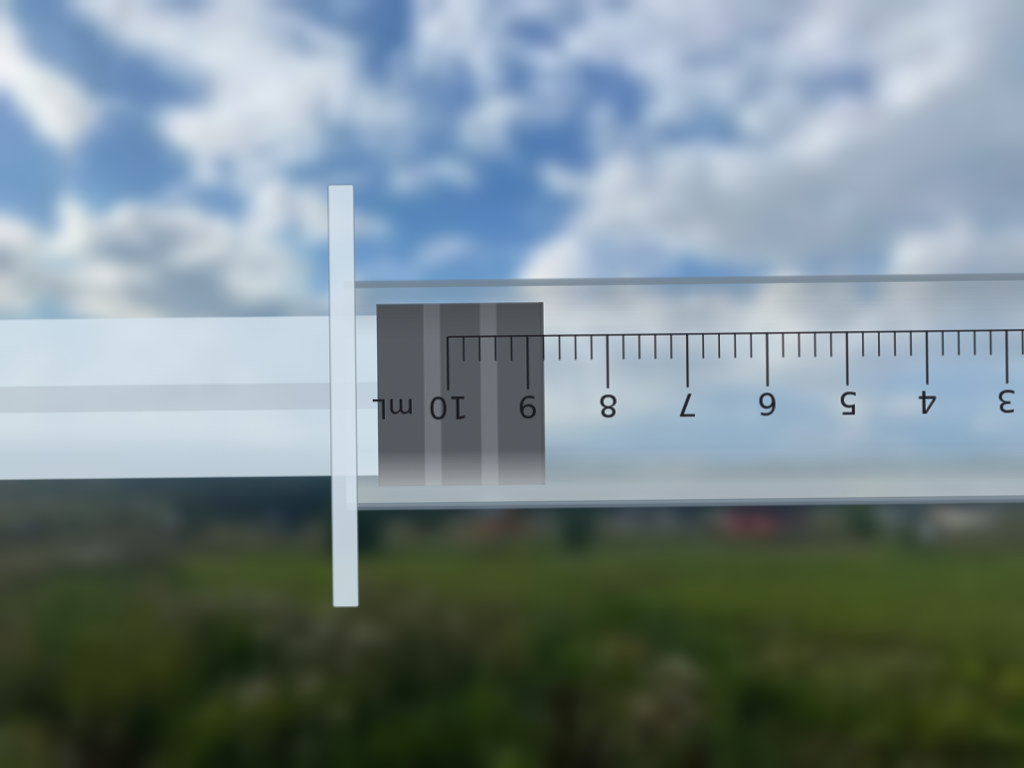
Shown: **8.8** mL
